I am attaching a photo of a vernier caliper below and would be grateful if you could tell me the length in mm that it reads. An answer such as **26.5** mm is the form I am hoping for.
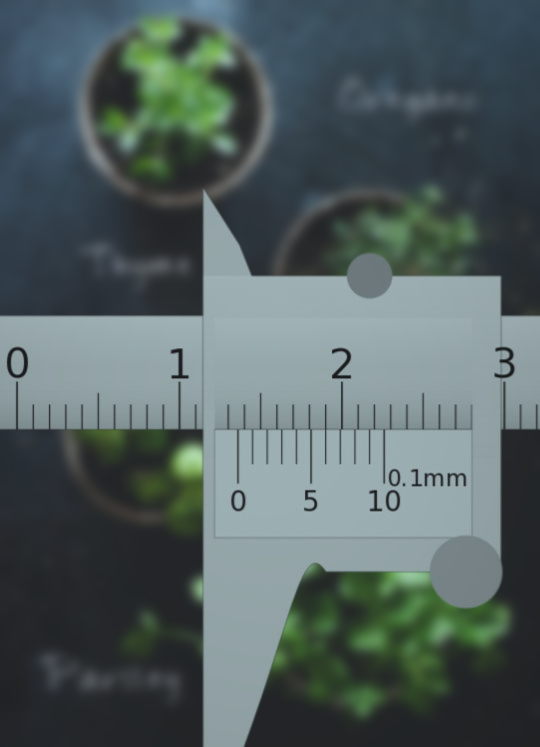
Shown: **13.6** mm
